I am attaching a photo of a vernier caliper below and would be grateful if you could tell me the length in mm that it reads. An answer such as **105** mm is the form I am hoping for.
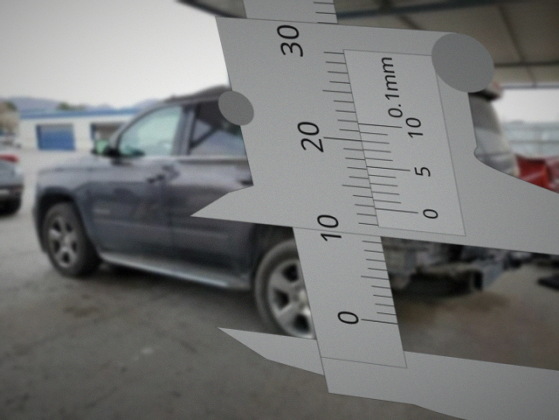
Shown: **12.8** mm
